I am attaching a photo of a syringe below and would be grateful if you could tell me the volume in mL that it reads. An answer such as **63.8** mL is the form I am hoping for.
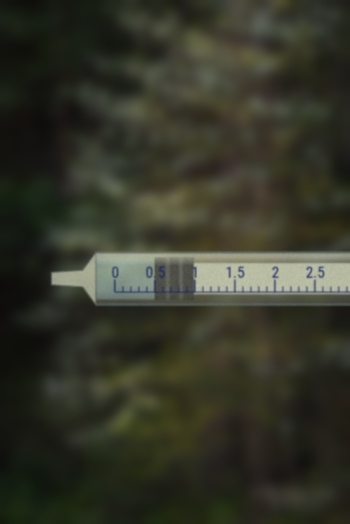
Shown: **0.5** mL
